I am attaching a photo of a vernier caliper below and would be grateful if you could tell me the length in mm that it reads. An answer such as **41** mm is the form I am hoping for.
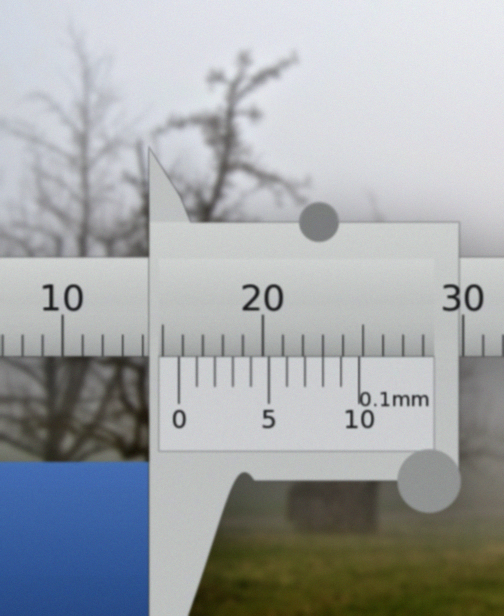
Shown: **15.8** mm
